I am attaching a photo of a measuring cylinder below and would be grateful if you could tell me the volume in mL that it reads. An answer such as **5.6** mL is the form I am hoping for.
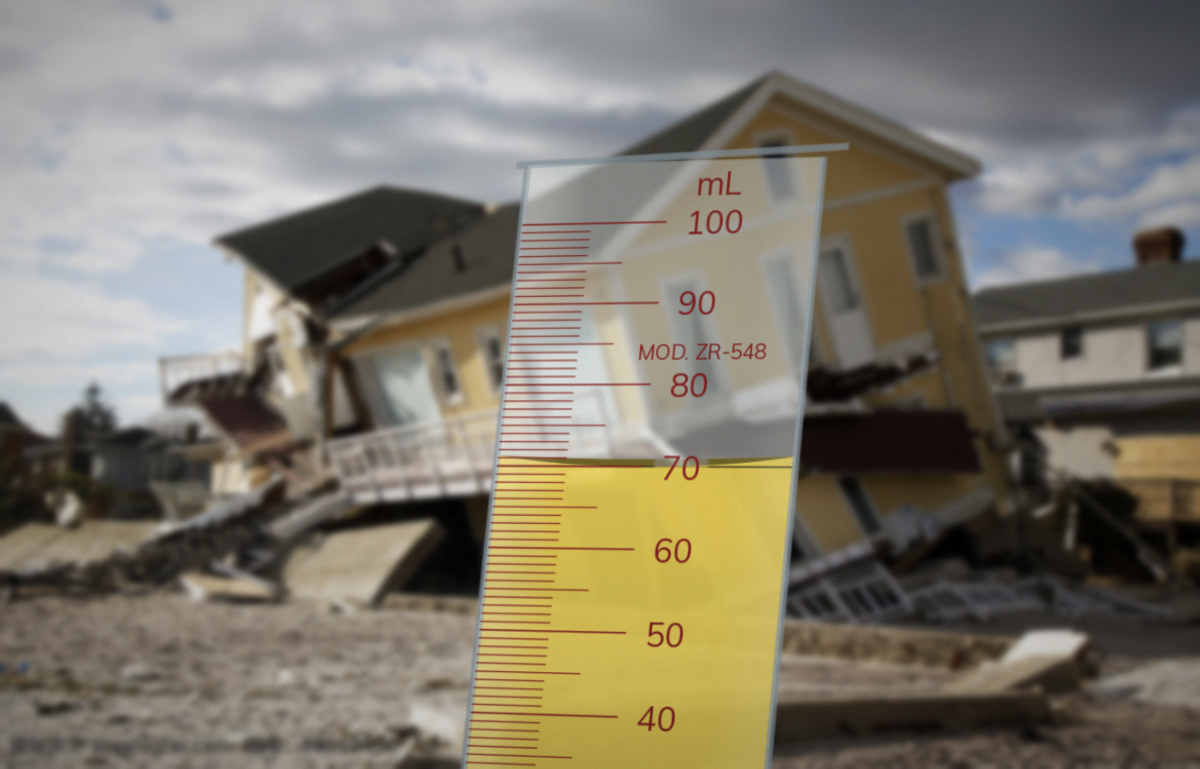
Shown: **70** mL
